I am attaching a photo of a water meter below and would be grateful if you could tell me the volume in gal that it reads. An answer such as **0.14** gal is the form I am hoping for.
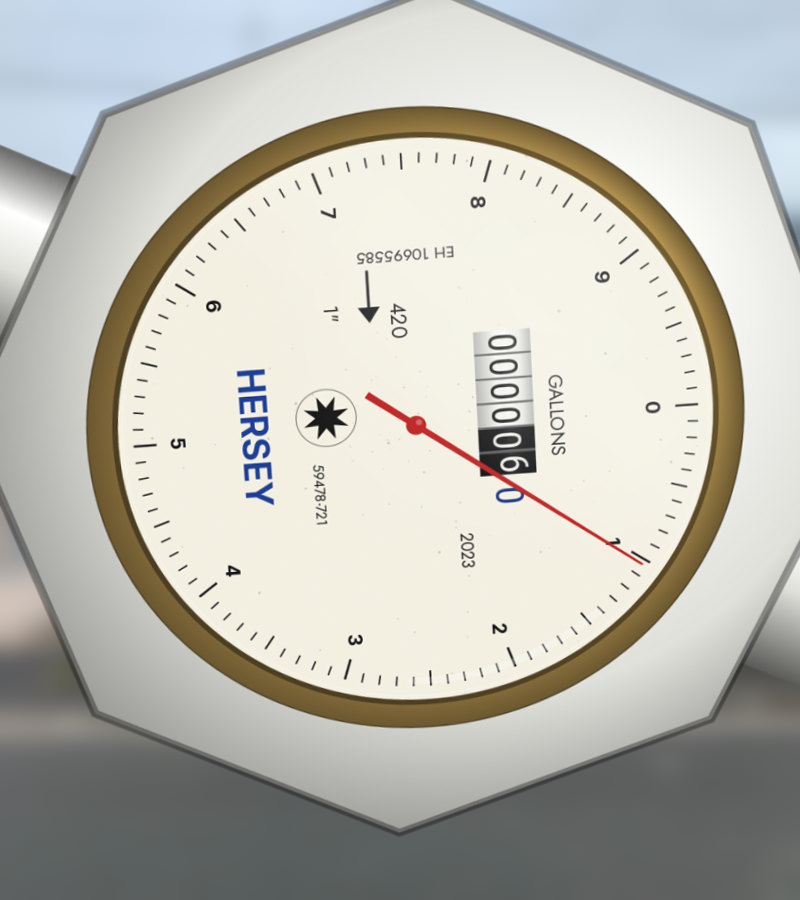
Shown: **61.0** gal
